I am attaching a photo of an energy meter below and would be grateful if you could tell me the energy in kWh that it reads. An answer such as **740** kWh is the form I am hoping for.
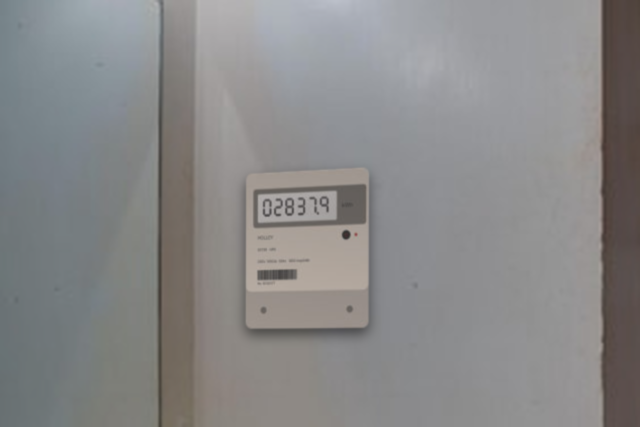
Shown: **2837.9** kWh
